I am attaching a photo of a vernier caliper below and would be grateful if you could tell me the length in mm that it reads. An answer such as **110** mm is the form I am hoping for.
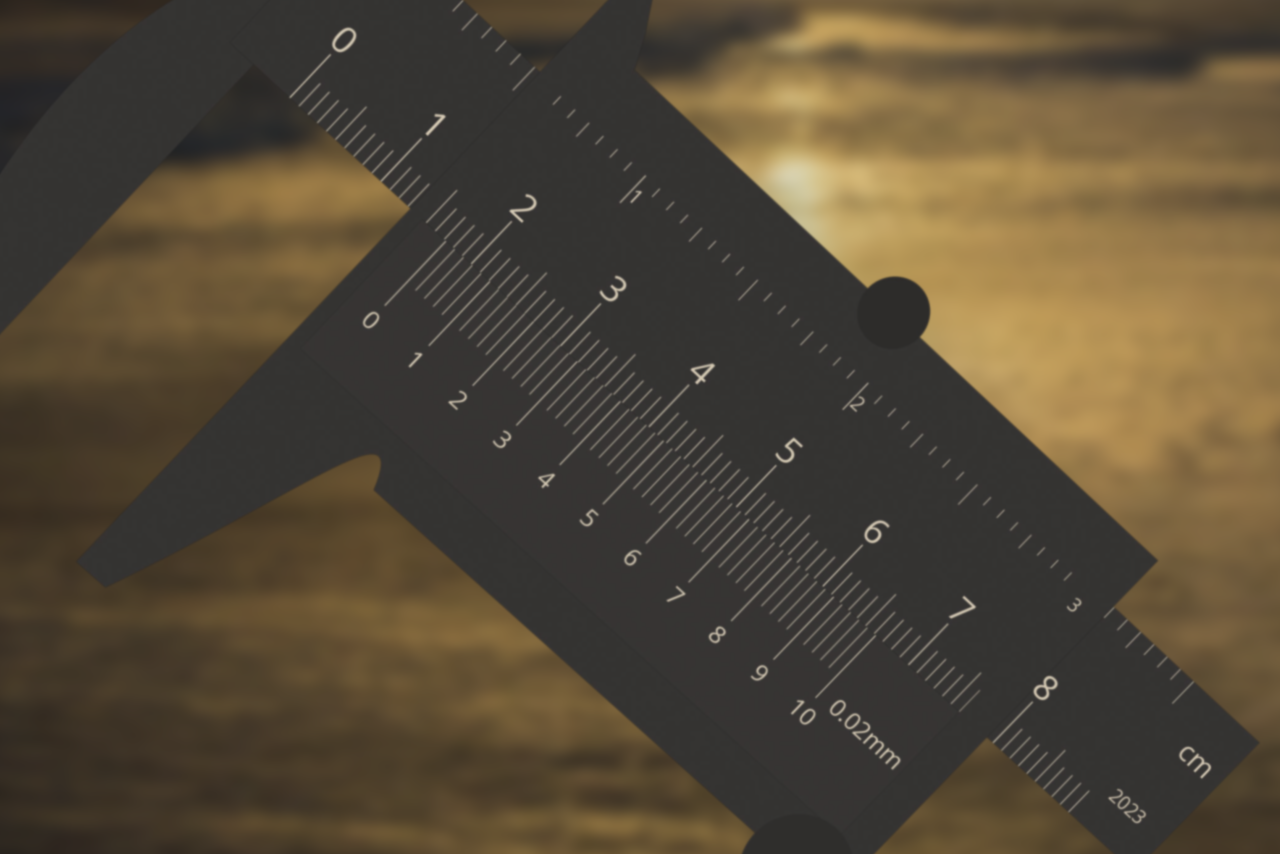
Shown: **17.2** mm
